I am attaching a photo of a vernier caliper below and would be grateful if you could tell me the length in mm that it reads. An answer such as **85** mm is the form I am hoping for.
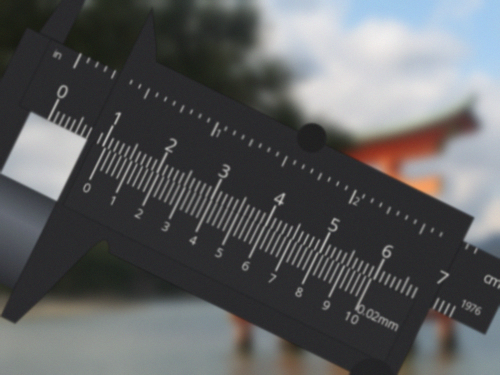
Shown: **10.5** mm
